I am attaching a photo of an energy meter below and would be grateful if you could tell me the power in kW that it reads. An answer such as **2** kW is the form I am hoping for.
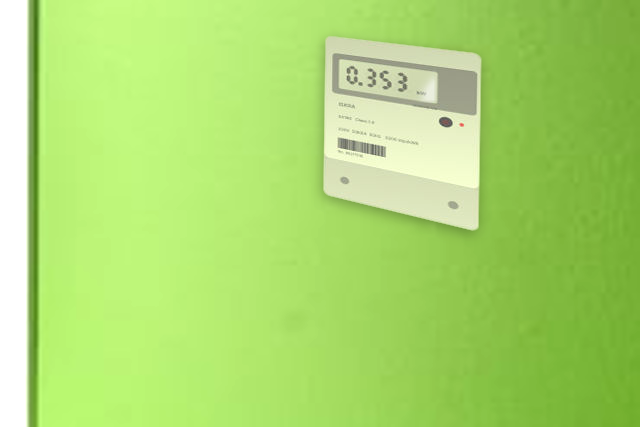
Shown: **0.353** kW
